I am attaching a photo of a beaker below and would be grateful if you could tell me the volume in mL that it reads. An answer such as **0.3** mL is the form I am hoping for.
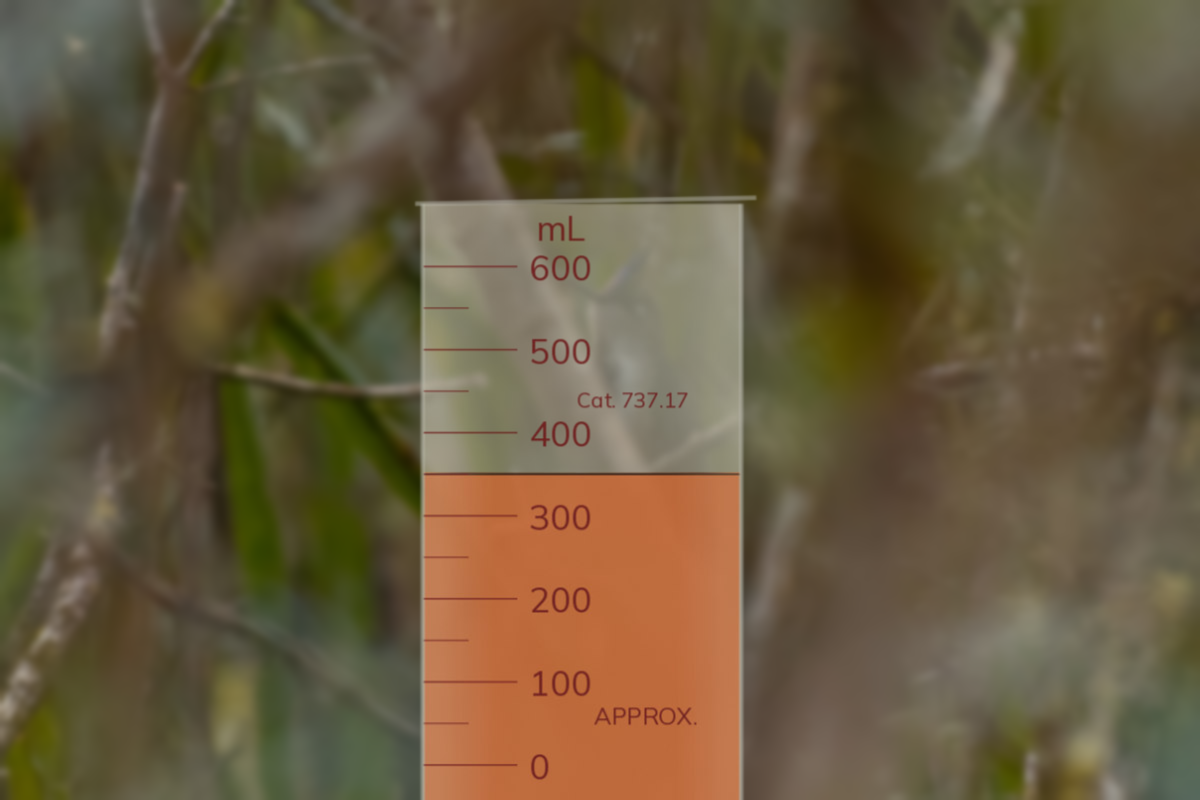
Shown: **350** mL
